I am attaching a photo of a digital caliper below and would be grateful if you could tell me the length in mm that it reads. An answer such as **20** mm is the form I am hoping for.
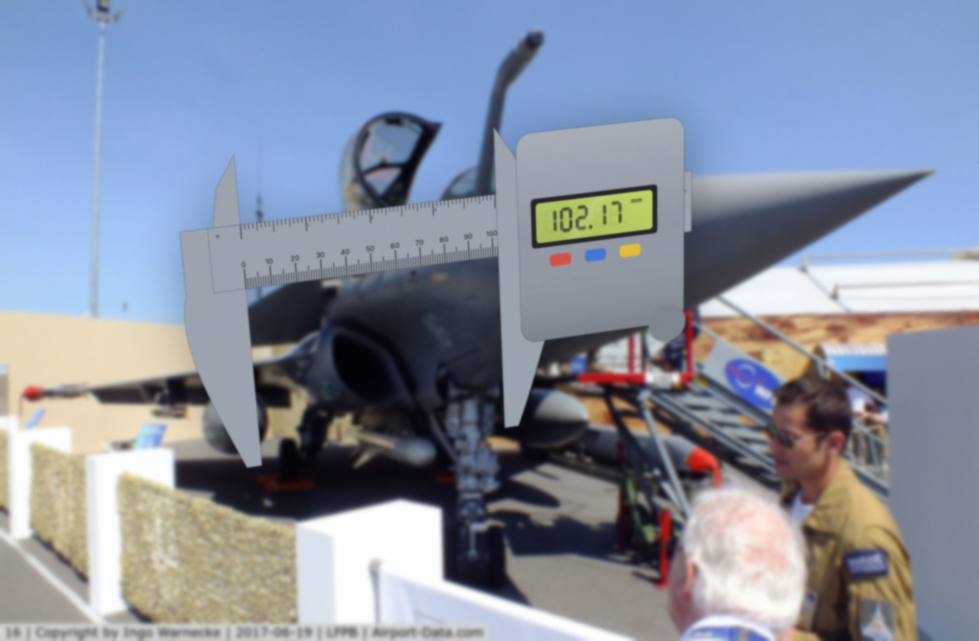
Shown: **102.17** mm
